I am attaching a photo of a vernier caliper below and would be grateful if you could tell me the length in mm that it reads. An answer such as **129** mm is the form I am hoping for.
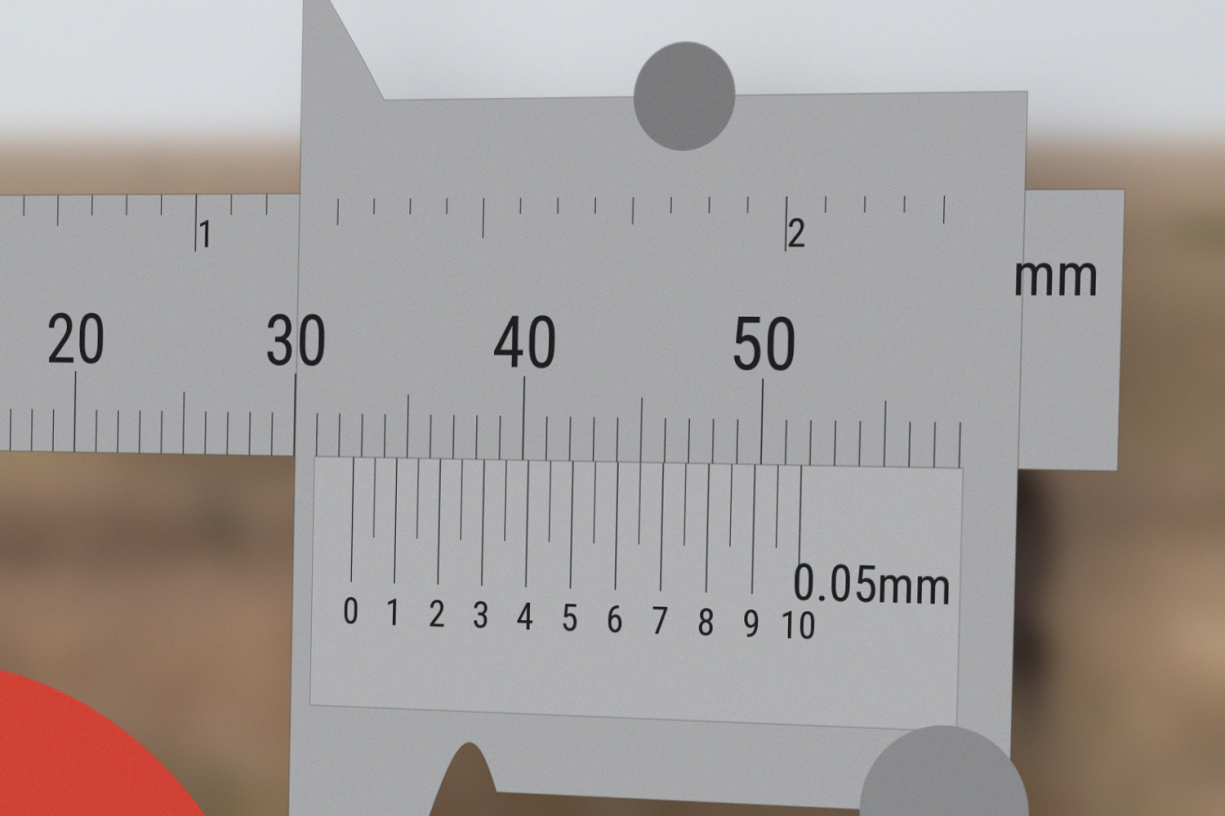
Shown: **32.65** mm
